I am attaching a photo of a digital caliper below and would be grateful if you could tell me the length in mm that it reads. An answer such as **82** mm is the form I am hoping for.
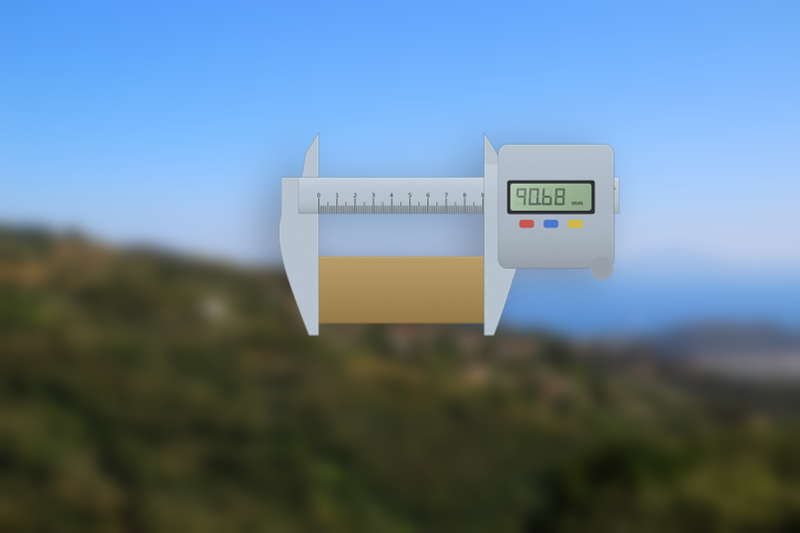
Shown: **90.68** mm
